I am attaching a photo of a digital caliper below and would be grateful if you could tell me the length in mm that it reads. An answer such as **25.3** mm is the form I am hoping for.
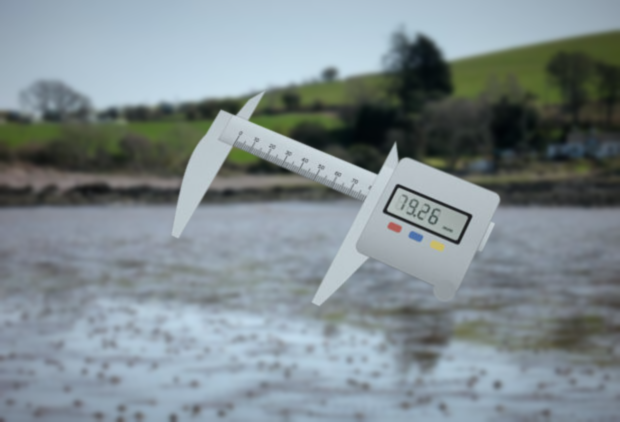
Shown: **79.26** mm
